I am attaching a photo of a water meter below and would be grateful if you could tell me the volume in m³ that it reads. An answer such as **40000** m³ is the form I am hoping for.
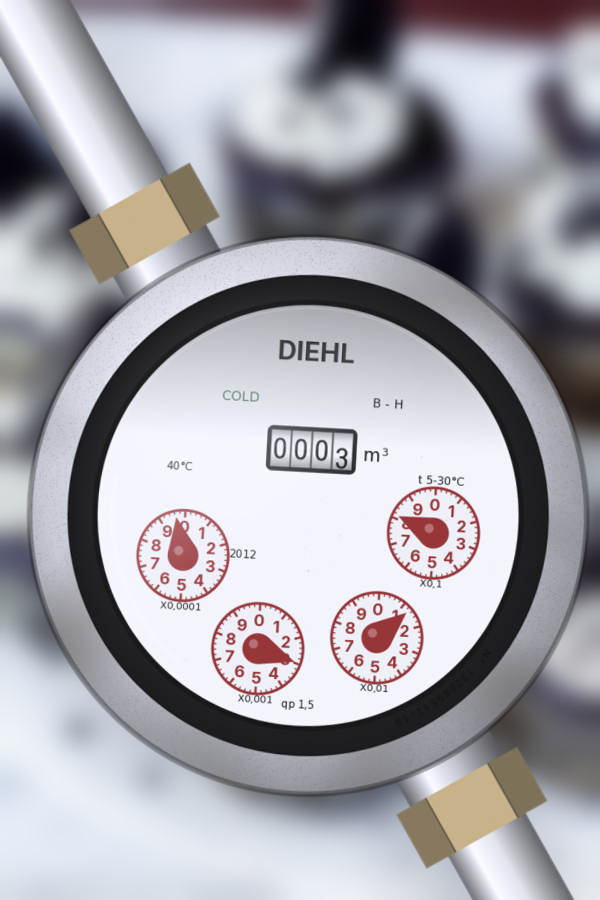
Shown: **2.8129** m³
